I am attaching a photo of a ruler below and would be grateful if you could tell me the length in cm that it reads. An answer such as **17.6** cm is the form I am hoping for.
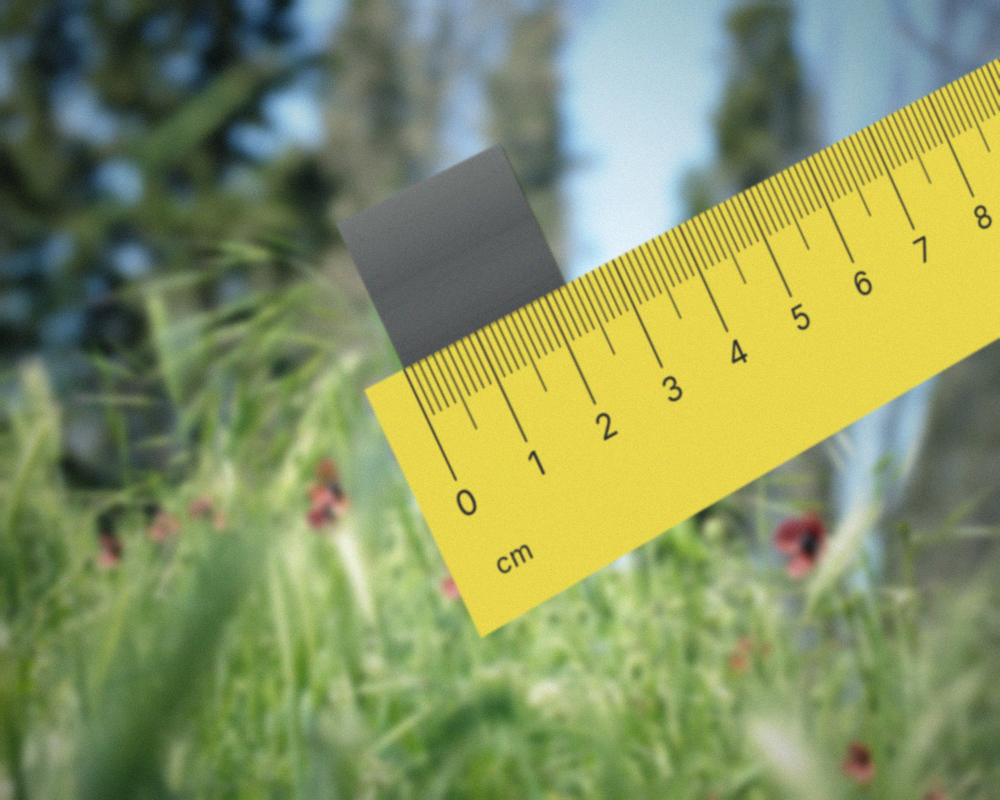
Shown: **2.3** cm
